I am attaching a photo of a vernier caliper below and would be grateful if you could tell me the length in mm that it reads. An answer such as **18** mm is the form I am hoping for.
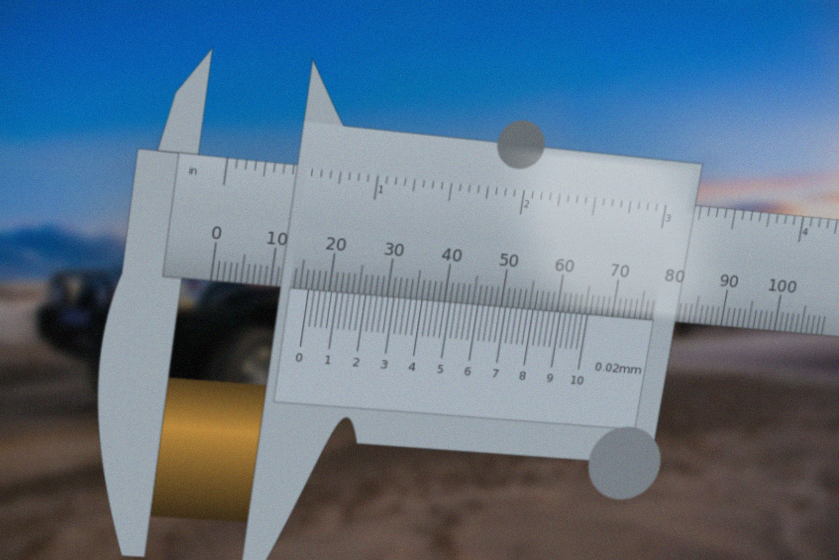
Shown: **16.5** mm
